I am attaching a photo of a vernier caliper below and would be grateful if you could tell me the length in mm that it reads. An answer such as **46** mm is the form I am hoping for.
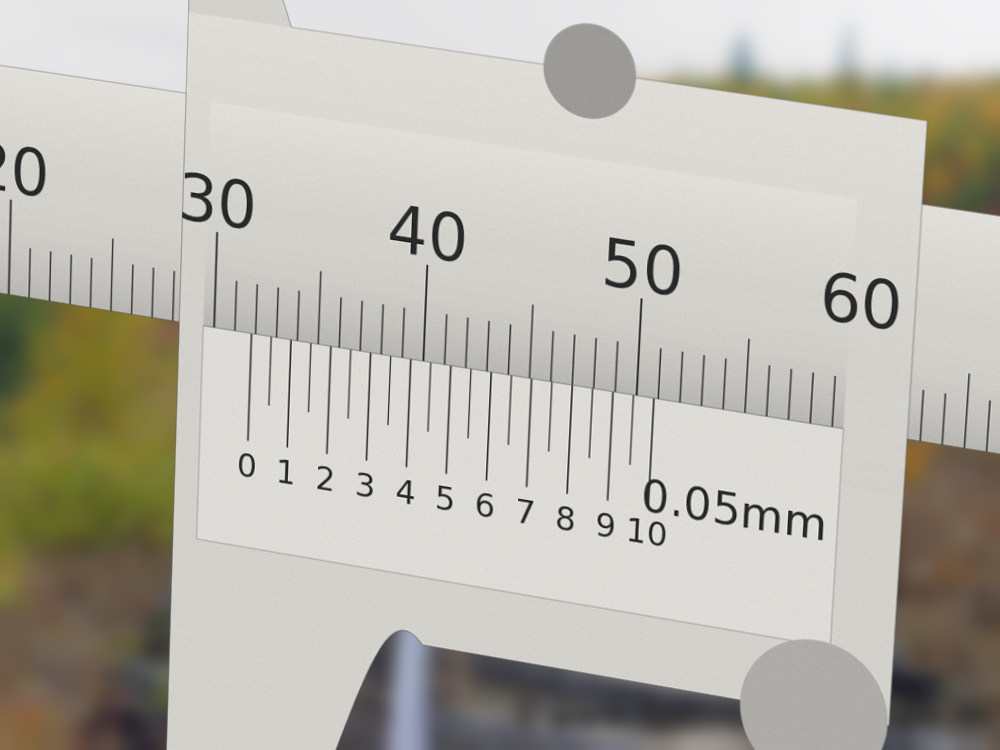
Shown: **31.8** mm
